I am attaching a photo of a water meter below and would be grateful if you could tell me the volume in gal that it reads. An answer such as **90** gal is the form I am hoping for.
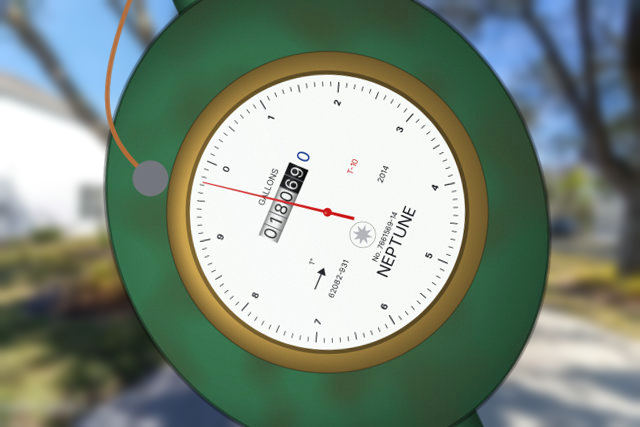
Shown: **180689.7** gal
